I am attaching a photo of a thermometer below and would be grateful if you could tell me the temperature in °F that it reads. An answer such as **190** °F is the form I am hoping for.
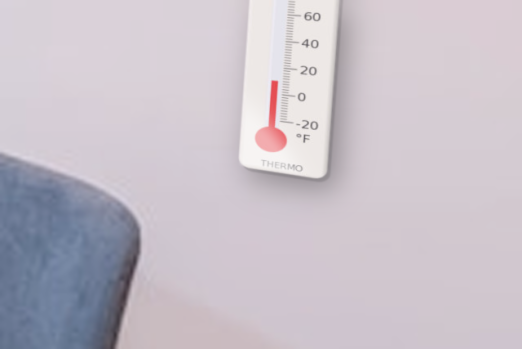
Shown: **10** °F
